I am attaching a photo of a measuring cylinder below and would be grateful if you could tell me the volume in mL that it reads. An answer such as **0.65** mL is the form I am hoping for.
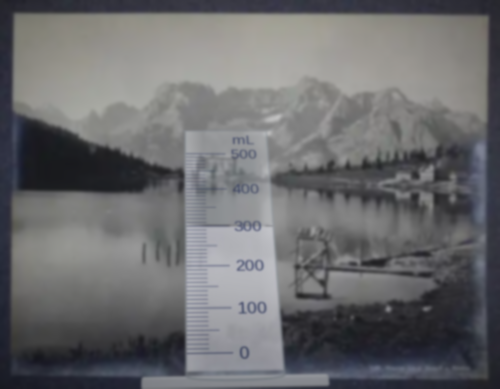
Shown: **300** mL
